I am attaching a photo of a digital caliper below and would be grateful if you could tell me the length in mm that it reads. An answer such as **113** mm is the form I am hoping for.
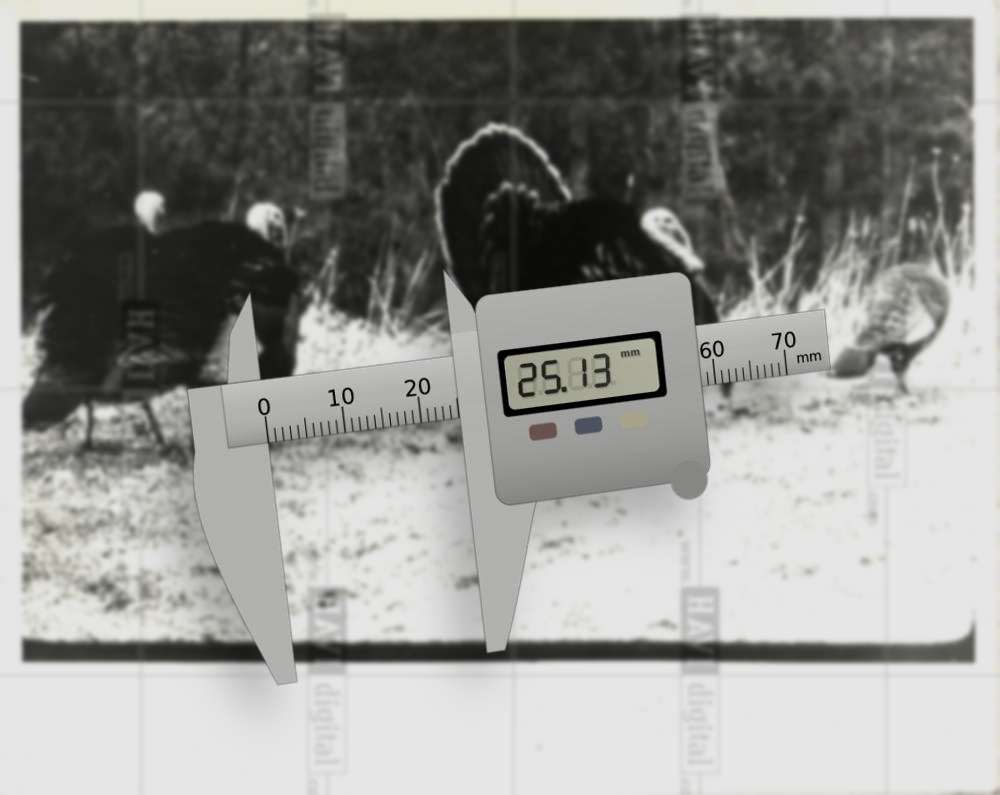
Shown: **25.13** mm
